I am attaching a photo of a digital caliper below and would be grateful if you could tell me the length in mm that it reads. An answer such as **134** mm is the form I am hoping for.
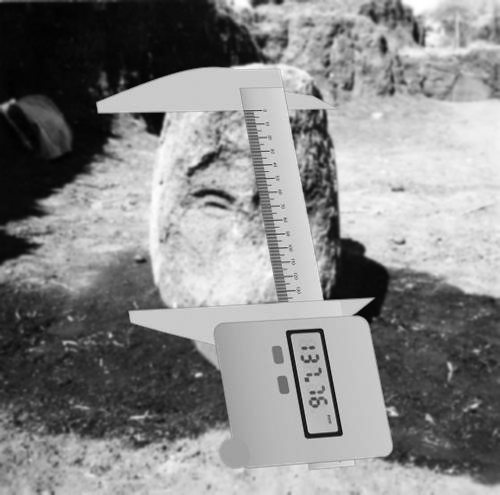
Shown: **137.76** mm
